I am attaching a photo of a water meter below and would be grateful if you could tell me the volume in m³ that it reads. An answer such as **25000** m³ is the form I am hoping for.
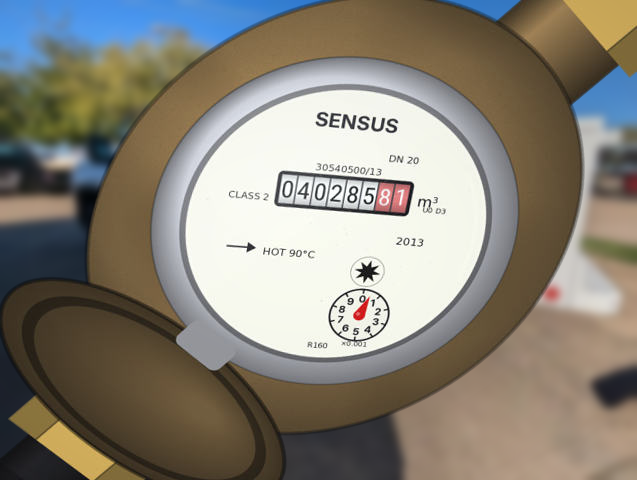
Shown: **40285.810** m³
